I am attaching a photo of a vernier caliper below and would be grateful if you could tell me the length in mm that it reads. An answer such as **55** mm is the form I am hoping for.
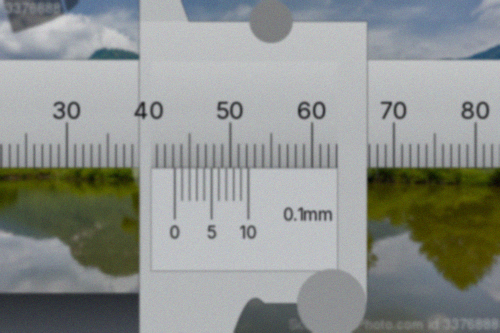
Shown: **43.2** mm
